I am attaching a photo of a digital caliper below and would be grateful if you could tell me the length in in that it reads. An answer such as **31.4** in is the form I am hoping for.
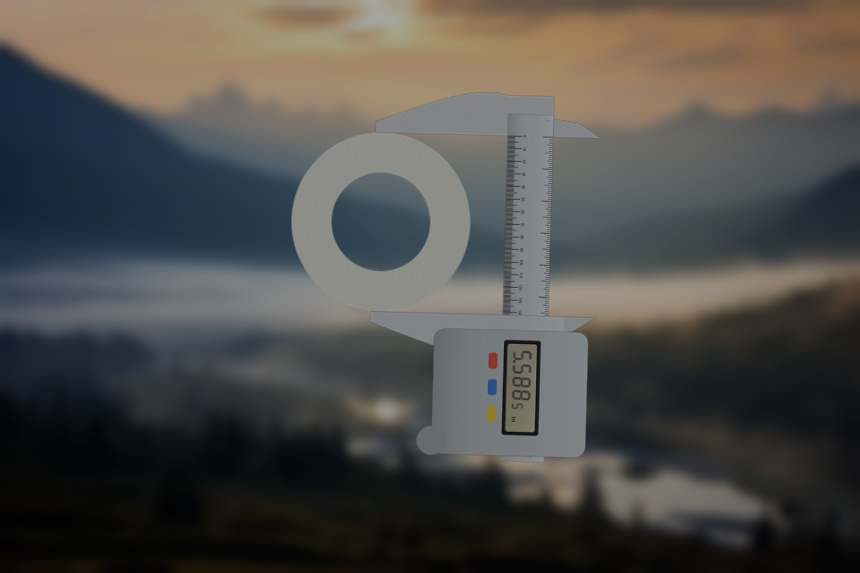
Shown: **5.5885** in
